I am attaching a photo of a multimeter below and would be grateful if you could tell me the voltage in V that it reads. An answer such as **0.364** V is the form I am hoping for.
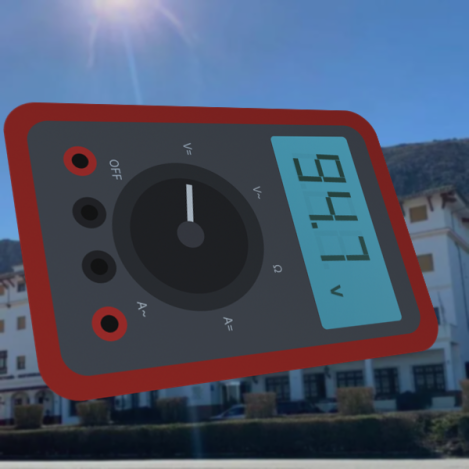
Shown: **94.7** V
